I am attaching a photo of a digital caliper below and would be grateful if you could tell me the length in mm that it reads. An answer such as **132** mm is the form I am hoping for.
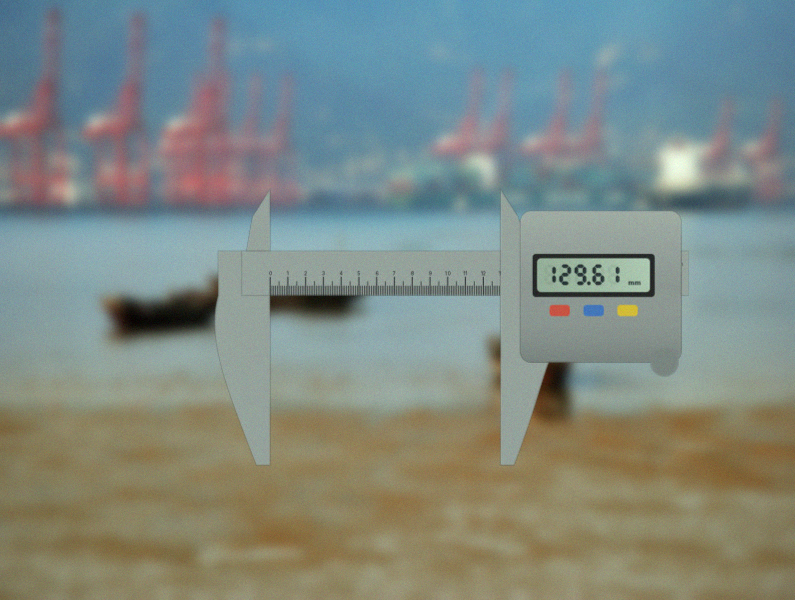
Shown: **129.61** mm
